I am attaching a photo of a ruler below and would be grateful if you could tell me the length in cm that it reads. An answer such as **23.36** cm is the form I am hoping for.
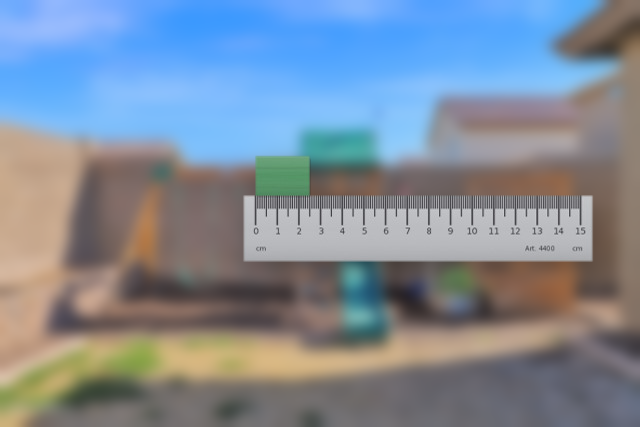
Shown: **2.5** cm
